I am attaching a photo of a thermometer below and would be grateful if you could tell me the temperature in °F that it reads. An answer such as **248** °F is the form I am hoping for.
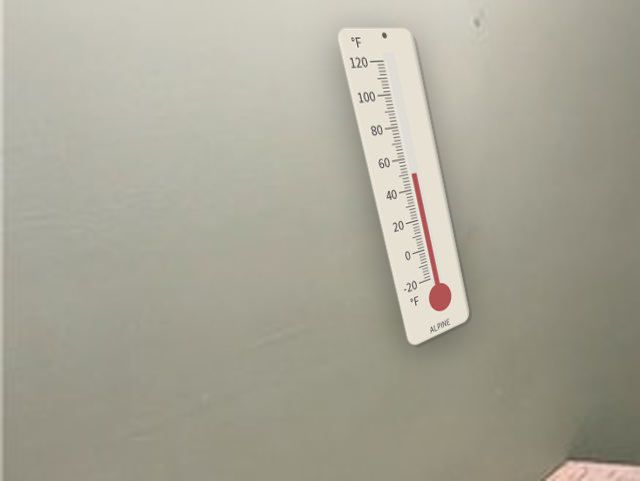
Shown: **50** °F
